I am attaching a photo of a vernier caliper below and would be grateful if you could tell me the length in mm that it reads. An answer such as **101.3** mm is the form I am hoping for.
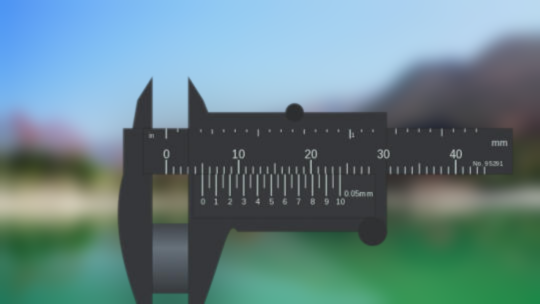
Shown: **5.0** mm
